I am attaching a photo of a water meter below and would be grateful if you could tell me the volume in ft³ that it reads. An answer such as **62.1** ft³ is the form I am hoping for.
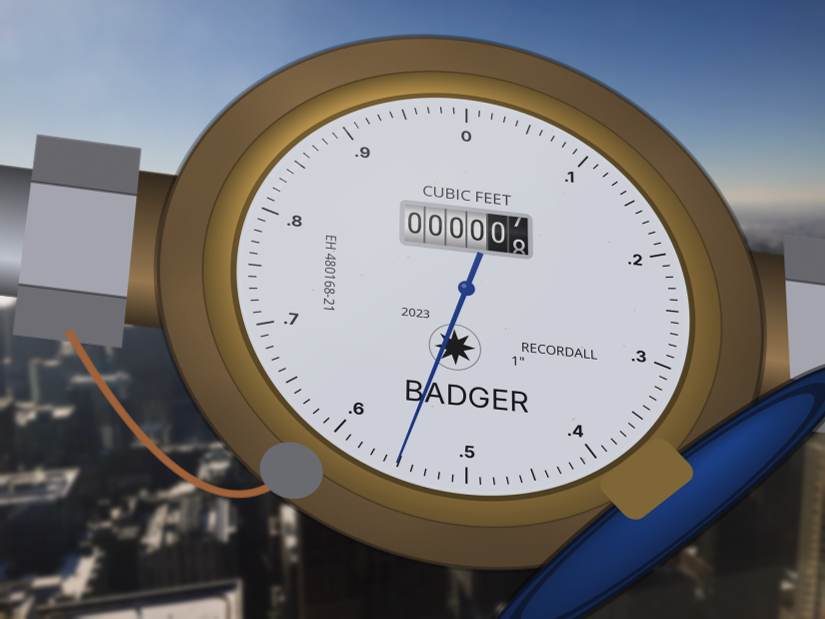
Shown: **7.55** ft³
